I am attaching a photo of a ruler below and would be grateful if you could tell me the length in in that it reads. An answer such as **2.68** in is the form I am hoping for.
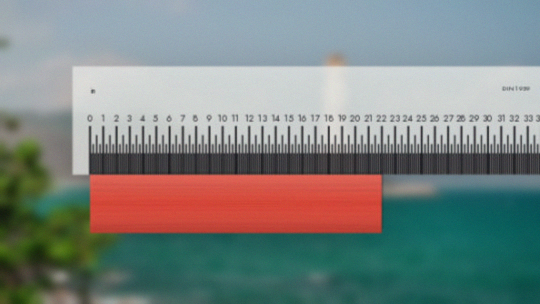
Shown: **22** in
